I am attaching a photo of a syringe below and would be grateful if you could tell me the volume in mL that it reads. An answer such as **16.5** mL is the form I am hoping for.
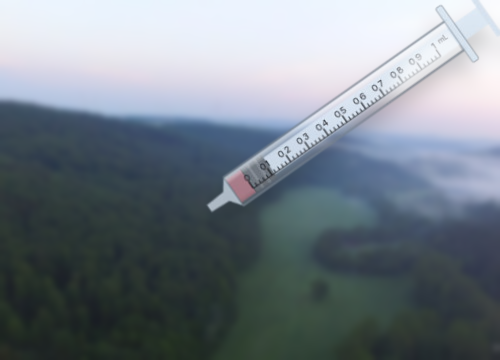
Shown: **0** mL
